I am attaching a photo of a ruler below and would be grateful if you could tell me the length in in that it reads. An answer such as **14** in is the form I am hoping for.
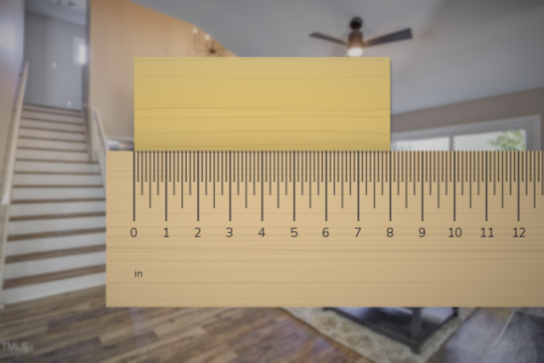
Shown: **8** in
